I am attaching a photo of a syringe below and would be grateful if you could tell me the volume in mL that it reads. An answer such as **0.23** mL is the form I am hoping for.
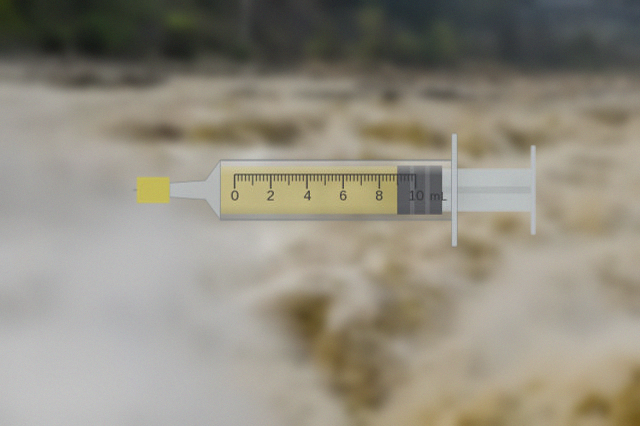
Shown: **9** mL
